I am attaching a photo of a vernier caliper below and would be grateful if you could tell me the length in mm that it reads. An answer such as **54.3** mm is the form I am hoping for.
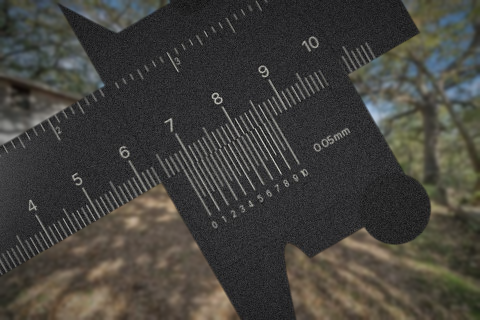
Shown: **68.0** mm
